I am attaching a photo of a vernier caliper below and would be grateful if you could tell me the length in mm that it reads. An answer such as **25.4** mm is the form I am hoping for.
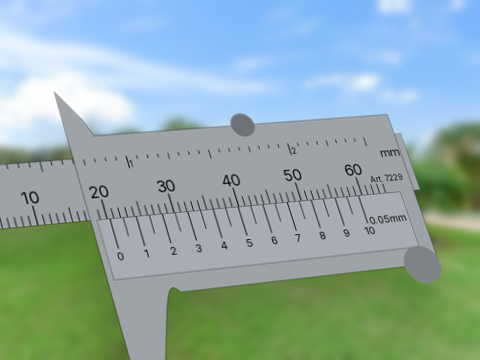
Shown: **20.4** mm
